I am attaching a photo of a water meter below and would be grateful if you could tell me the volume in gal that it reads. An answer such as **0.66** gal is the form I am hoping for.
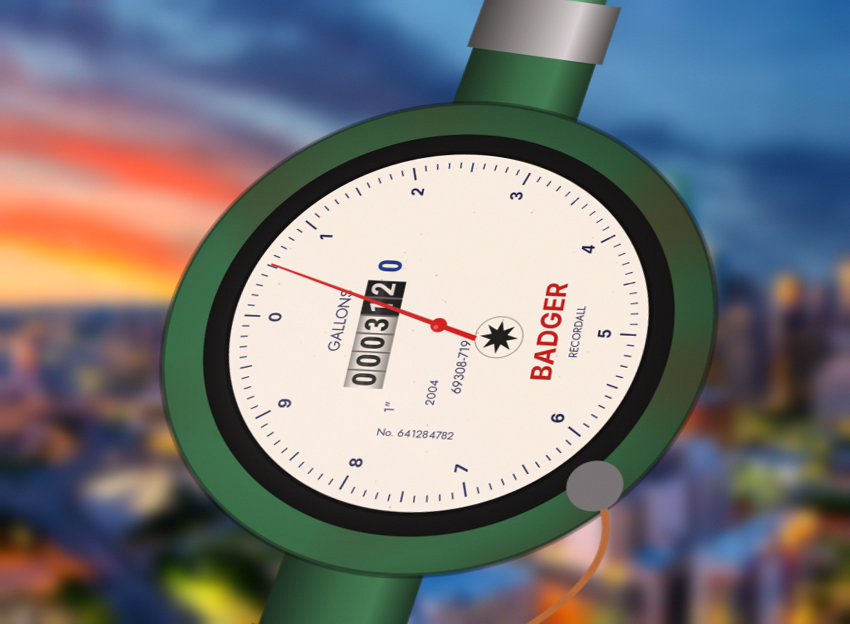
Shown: **3120.5** gal
